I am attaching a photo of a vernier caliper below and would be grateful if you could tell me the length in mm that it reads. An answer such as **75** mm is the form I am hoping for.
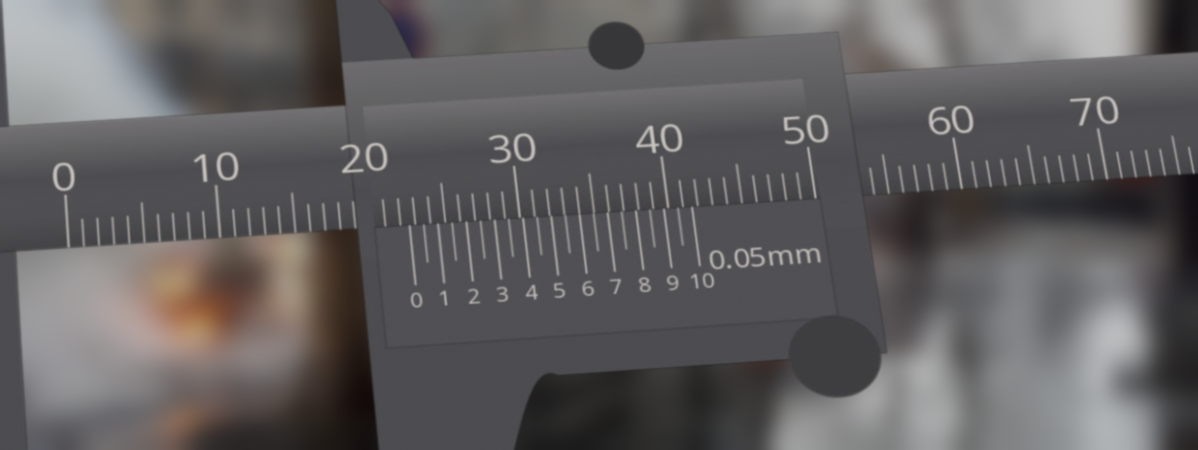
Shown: **22.6** mm
